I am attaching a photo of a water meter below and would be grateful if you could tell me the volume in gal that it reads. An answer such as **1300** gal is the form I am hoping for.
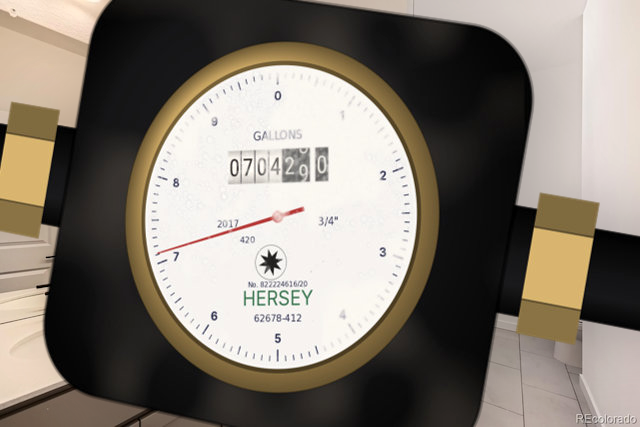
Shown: **704287.1** gal
